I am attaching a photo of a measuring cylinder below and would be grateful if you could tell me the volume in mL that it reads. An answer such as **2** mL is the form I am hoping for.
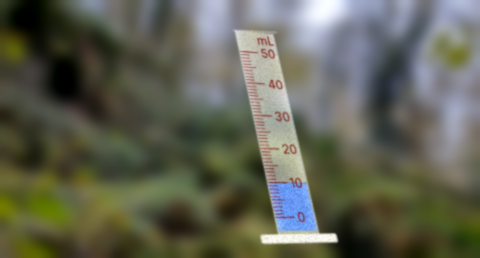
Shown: **10** mL
